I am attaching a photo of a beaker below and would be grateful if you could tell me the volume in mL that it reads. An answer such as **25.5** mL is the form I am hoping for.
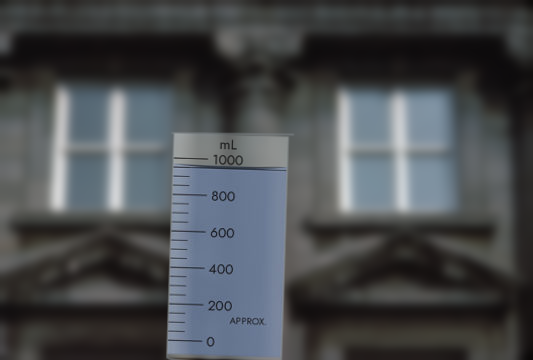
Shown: **950** mL
